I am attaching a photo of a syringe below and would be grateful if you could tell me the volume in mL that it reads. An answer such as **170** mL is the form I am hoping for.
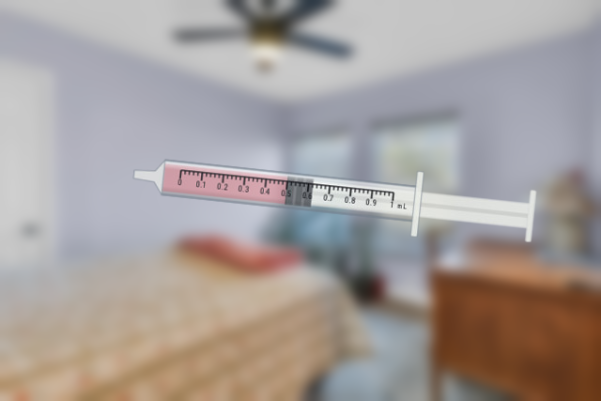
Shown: **0.5** mL
